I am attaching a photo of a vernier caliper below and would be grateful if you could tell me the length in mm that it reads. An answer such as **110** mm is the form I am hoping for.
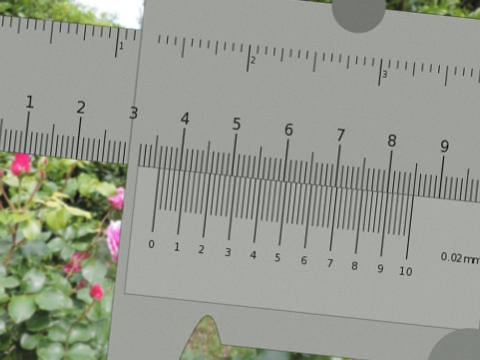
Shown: **36.0** mm
